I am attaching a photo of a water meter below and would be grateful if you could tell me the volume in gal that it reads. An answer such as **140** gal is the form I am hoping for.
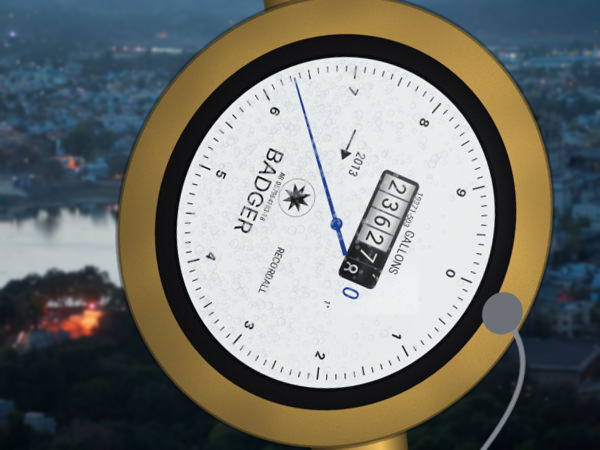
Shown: **2362776.3** gal
